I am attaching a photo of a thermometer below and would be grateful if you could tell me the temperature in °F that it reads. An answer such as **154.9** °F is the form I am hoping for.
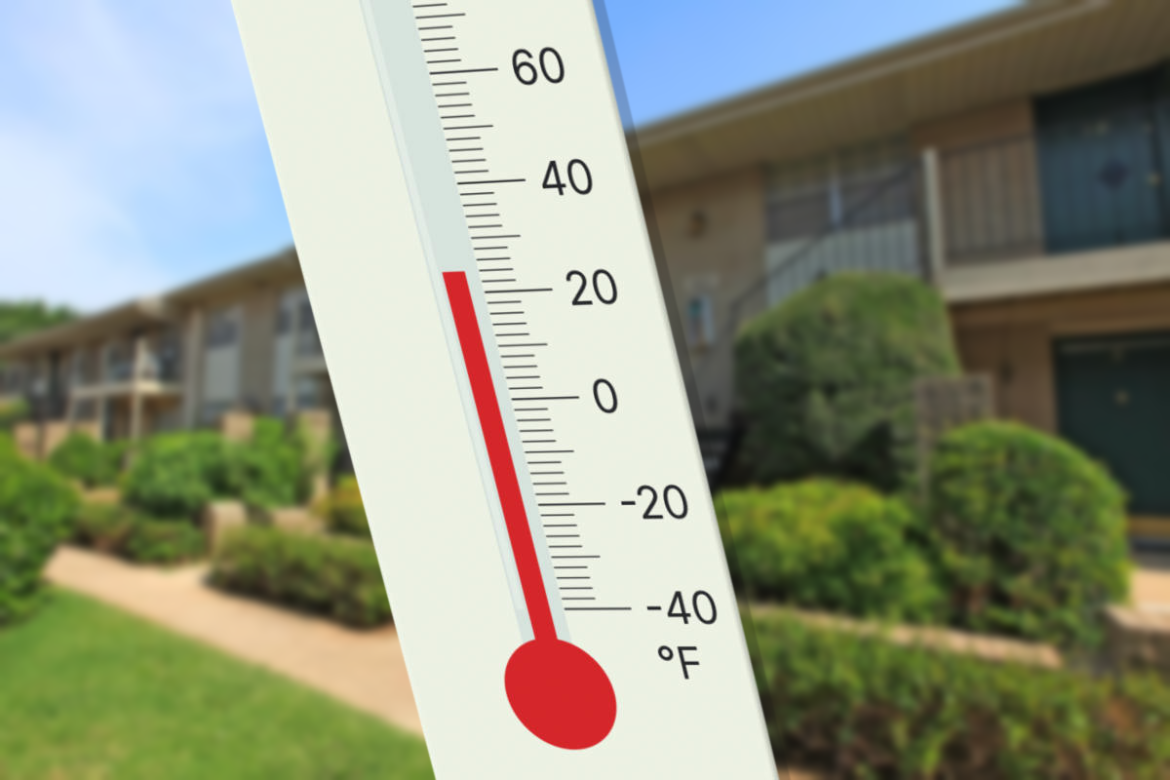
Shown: **24** °F
